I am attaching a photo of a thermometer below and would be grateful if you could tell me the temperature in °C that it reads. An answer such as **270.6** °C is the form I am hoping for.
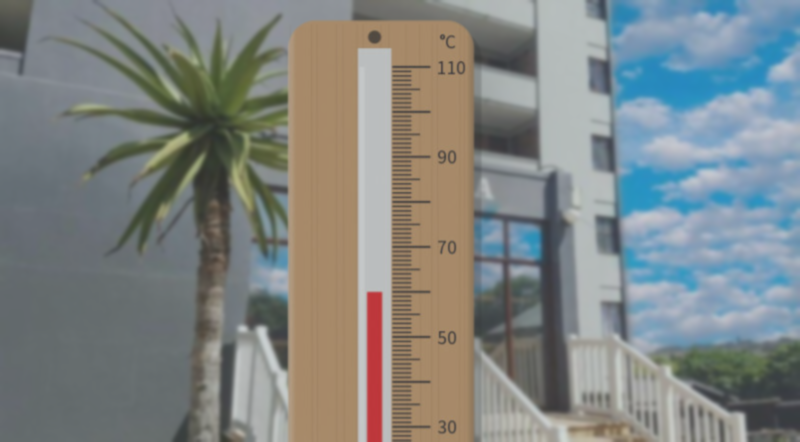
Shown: **60** °C
